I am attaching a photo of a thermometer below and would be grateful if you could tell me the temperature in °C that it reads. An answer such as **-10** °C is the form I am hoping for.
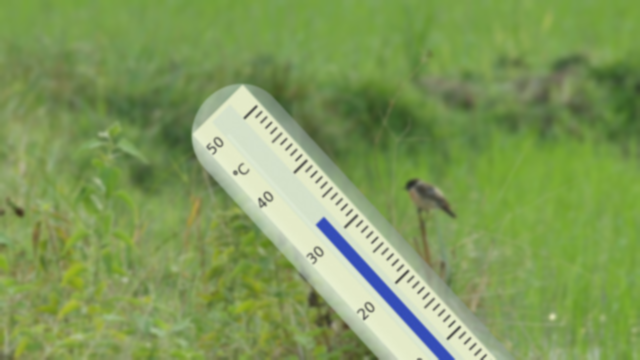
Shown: **33** °C
